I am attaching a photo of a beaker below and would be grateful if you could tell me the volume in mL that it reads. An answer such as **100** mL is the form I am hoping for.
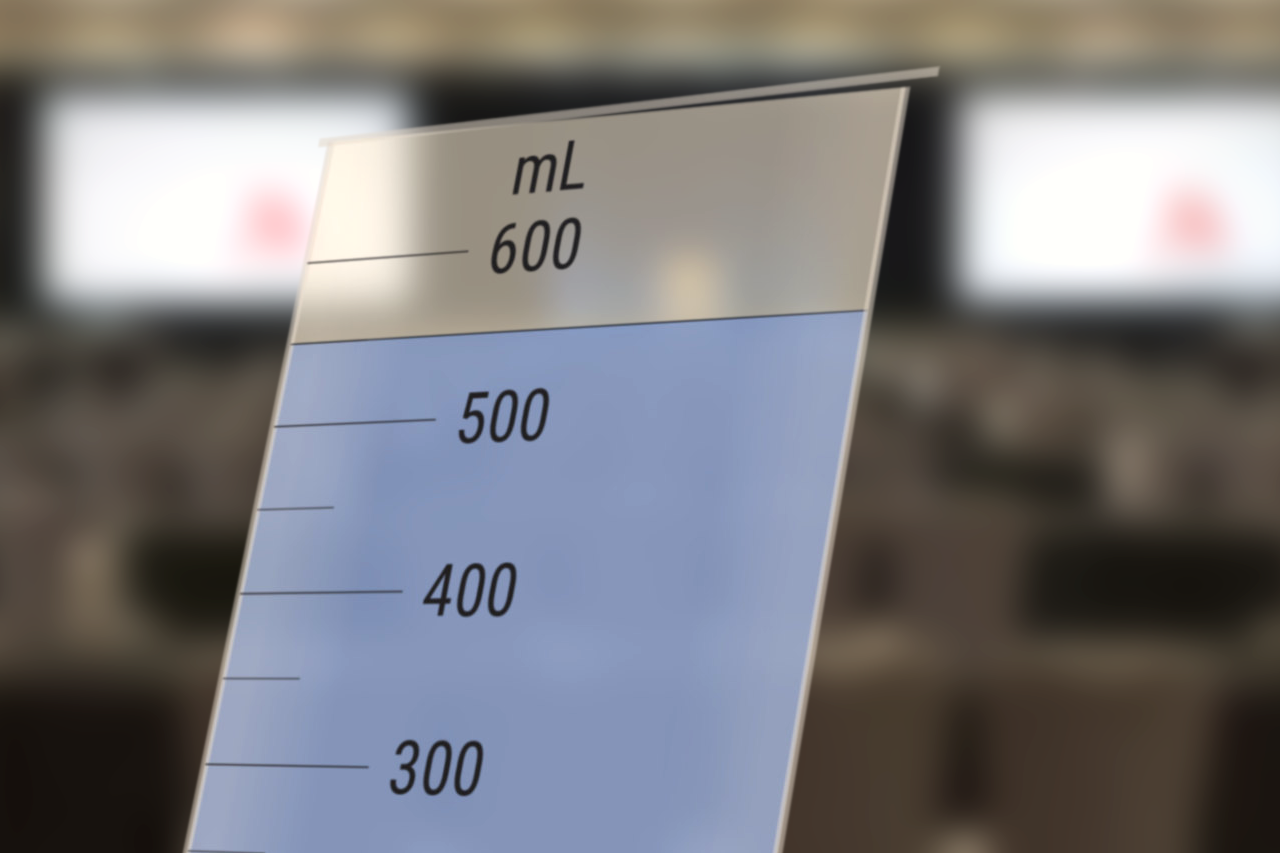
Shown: **550** mL
